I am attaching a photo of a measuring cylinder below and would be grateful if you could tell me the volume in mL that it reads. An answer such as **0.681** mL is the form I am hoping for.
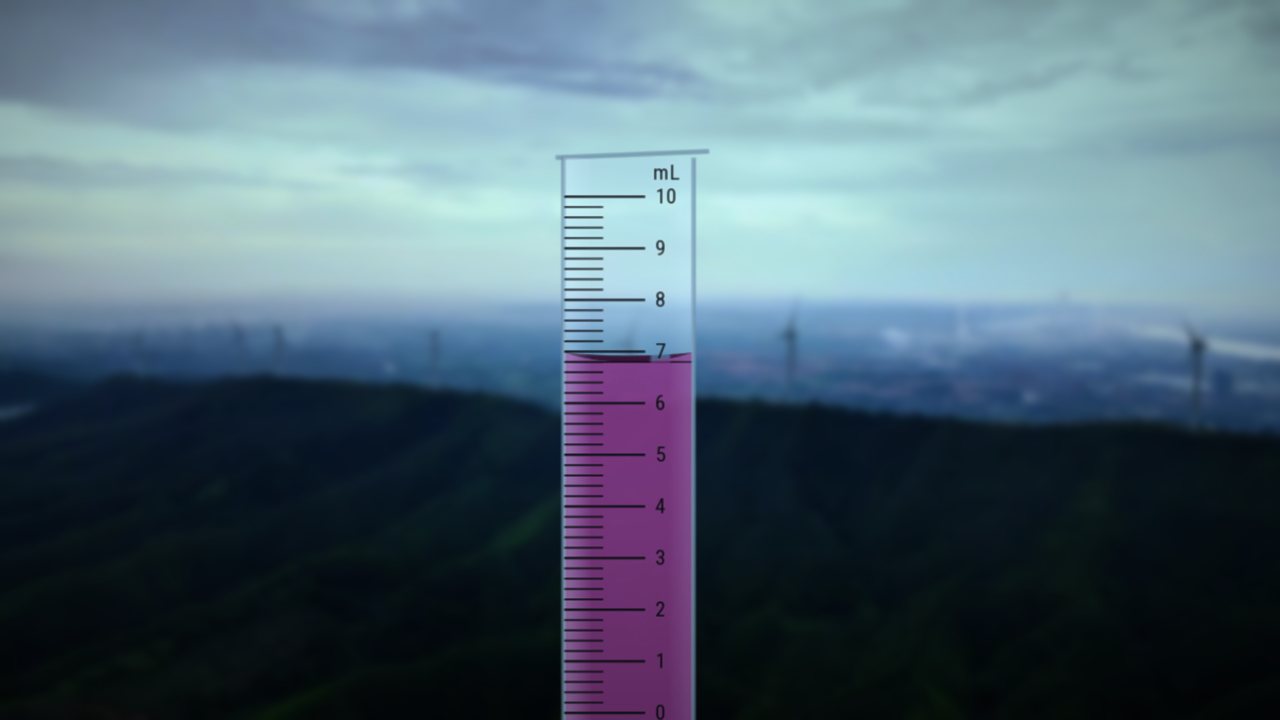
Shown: **6.8** mL
